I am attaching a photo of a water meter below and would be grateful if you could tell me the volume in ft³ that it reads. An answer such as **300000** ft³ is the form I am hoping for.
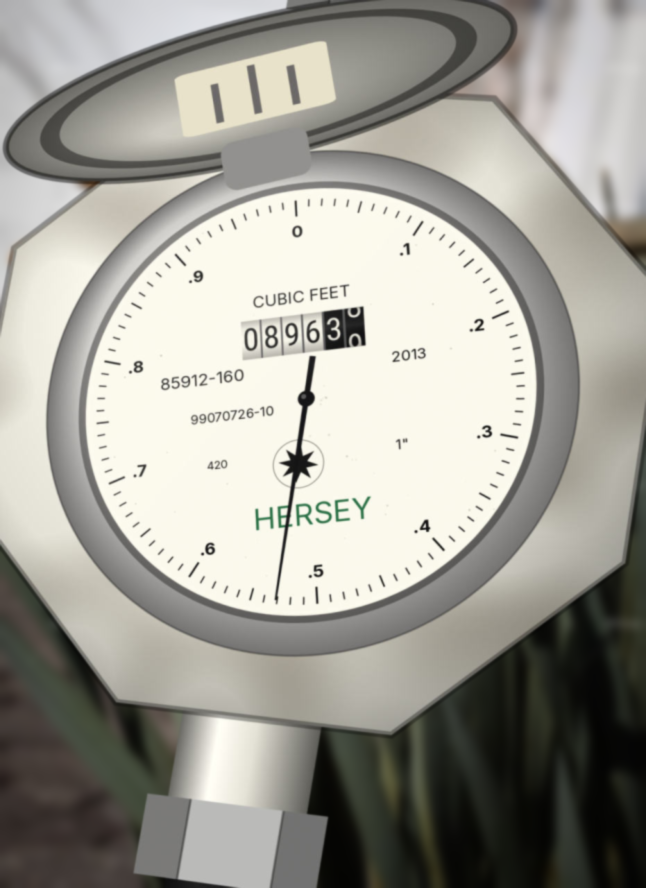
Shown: **89638.53** ft³
